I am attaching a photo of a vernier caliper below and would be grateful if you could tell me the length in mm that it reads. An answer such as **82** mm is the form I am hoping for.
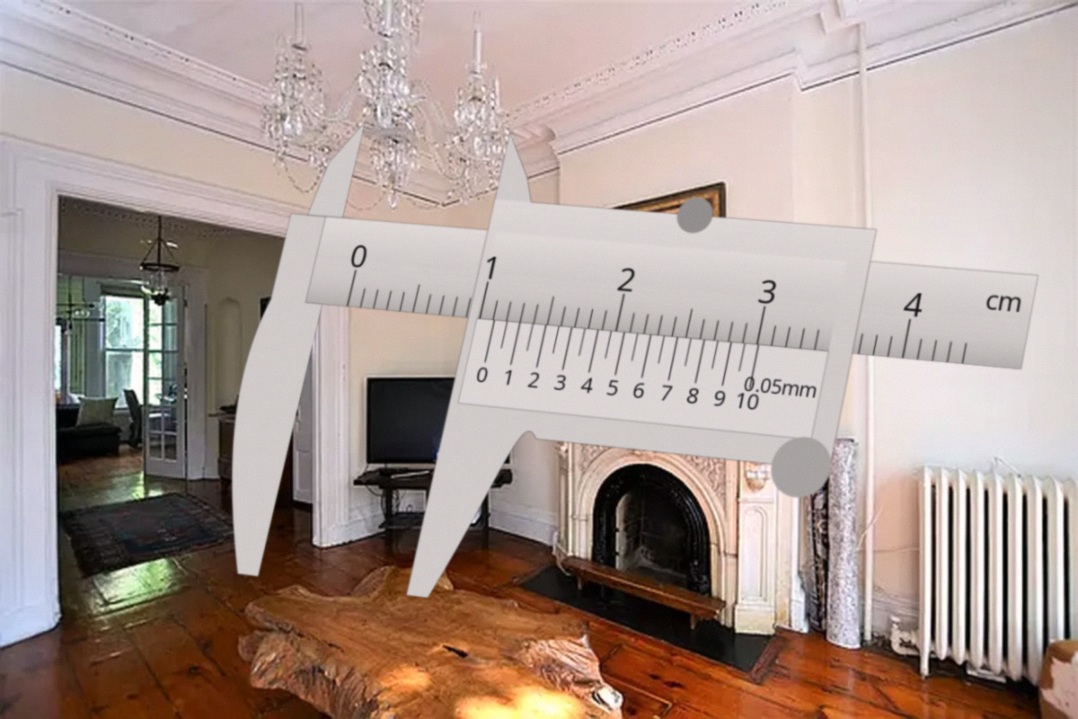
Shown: **11.1** mm
